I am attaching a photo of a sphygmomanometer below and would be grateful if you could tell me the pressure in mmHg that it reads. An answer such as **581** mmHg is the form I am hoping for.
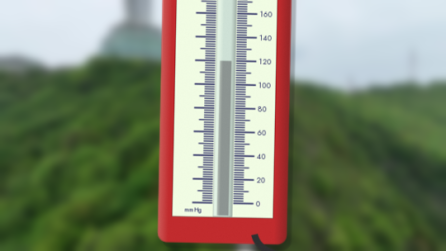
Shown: **120** mmHg
